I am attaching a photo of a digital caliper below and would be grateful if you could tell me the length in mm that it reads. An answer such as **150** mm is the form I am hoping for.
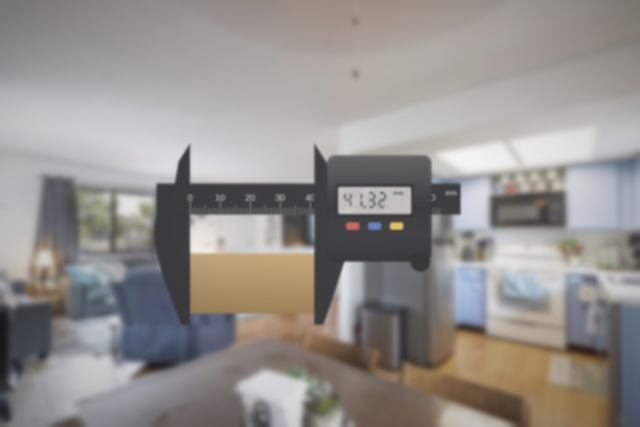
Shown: **41.32** mm
